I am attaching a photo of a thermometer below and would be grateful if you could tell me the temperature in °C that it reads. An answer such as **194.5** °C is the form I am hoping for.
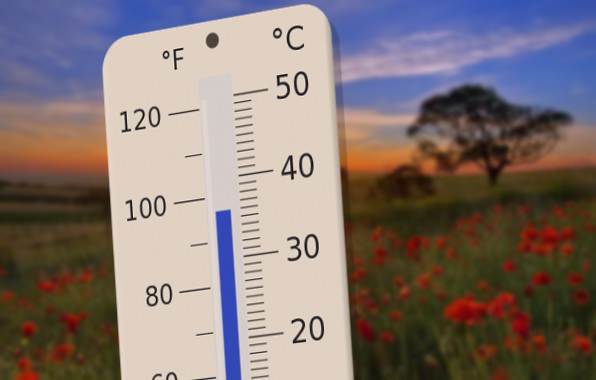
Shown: **36** °C
